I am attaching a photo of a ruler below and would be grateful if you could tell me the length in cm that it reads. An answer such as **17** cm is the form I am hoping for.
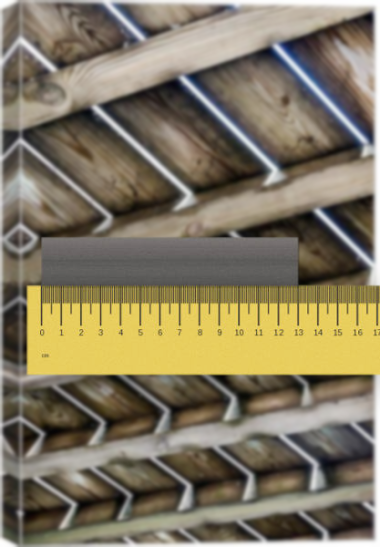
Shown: **13** cm
